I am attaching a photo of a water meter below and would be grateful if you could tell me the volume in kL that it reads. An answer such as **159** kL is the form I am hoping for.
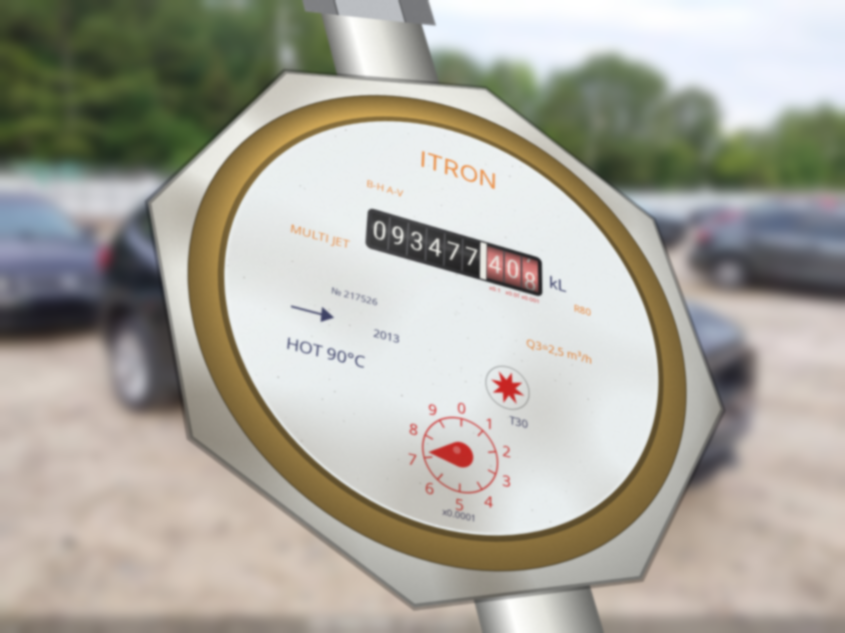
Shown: **93477.4077** kL
